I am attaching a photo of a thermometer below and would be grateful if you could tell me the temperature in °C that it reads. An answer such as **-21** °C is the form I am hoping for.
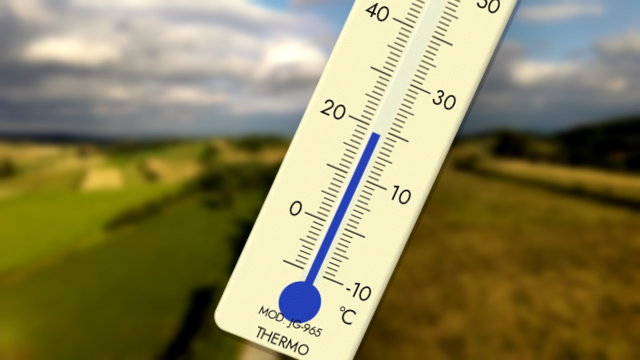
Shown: **19** °C
